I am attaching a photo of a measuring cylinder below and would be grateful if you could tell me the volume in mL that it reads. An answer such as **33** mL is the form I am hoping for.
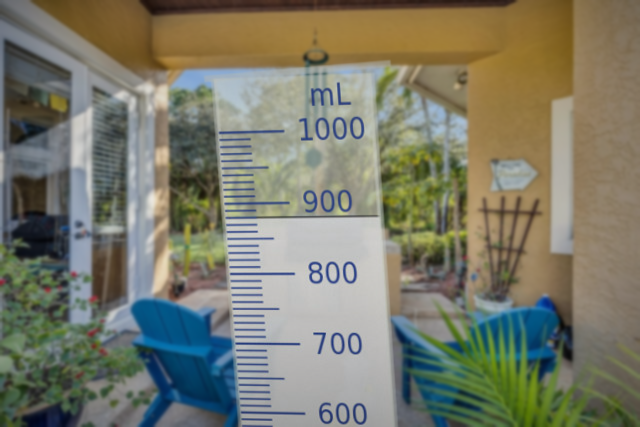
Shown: **880** mL
